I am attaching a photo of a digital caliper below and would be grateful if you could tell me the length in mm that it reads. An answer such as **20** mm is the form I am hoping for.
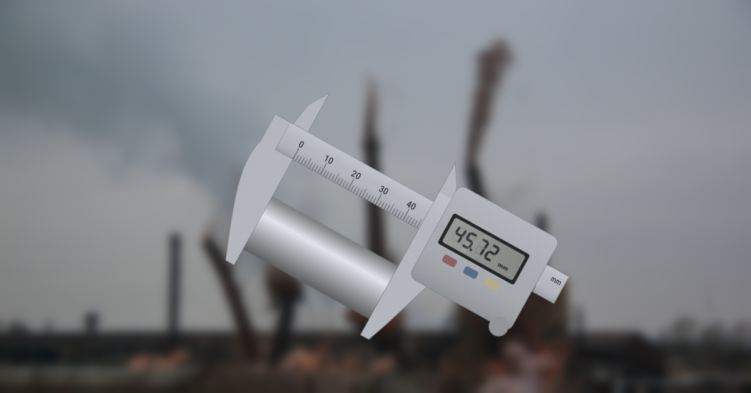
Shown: **45.72** mm
